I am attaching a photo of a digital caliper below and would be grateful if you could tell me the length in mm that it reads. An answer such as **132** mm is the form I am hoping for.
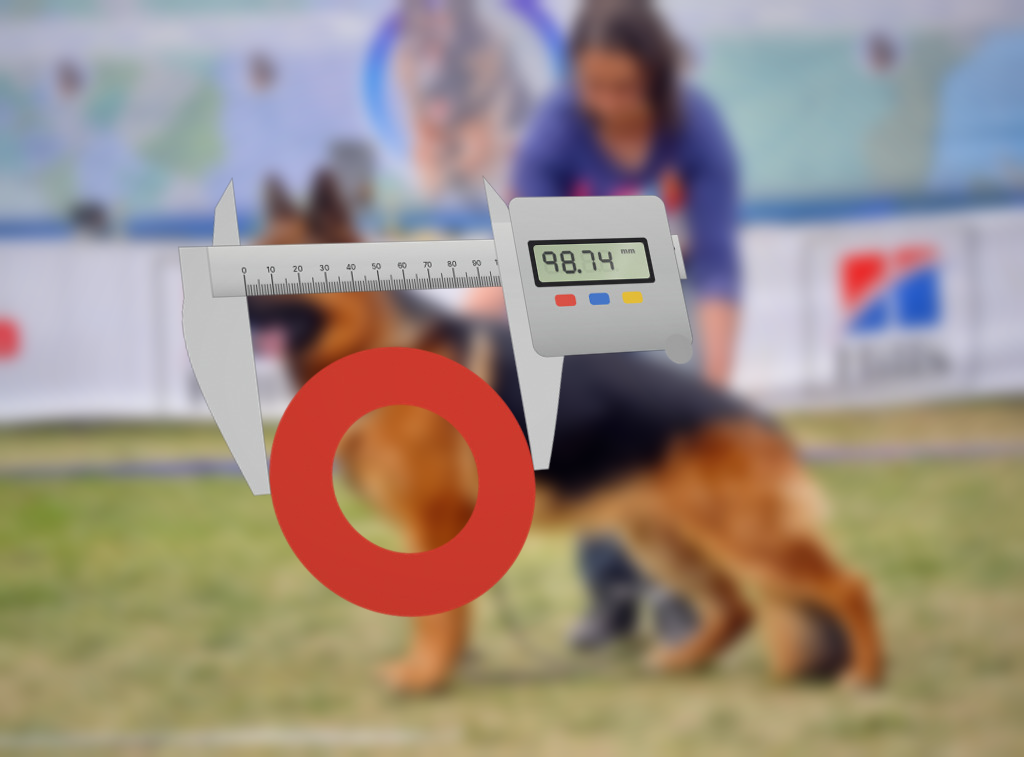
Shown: **98.74** mm
